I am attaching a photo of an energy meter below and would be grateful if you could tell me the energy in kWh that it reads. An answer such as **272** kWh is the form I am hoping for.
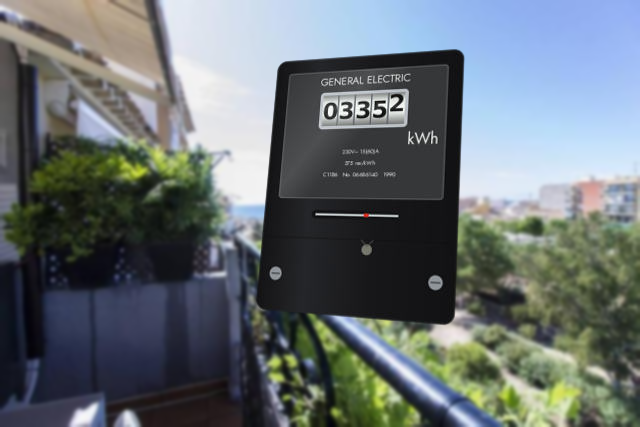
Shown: **3352** kWh
